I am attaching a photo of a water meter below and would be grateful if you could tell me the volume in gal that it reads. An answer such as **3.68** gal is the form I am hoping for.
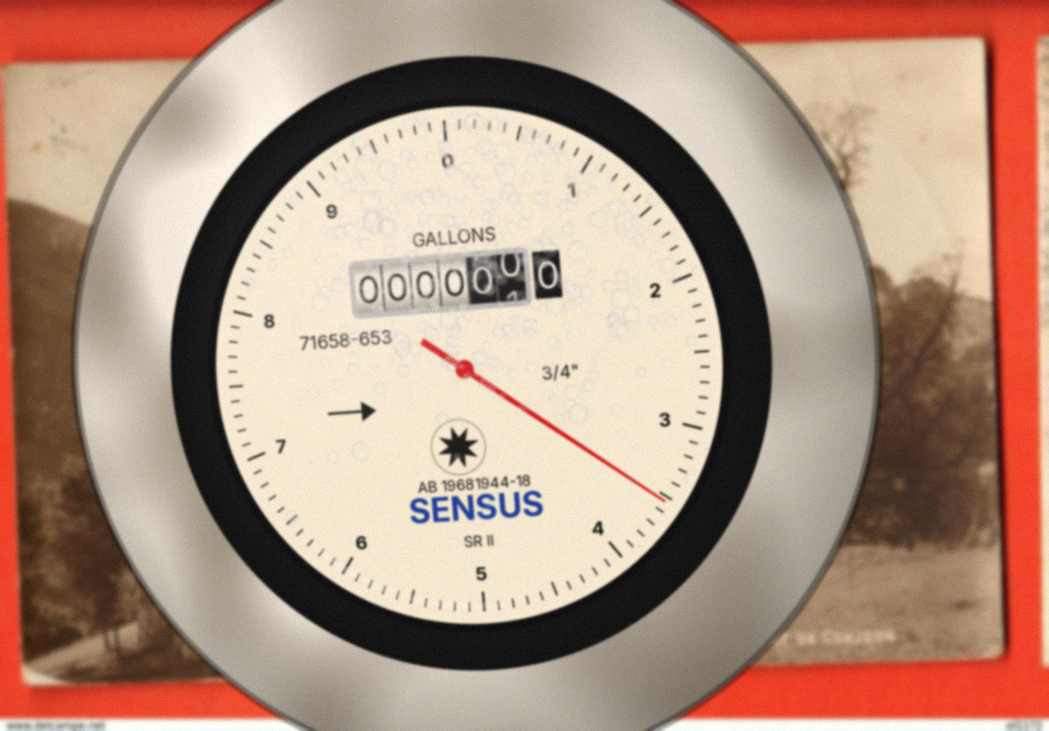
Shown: **3.5** gal
